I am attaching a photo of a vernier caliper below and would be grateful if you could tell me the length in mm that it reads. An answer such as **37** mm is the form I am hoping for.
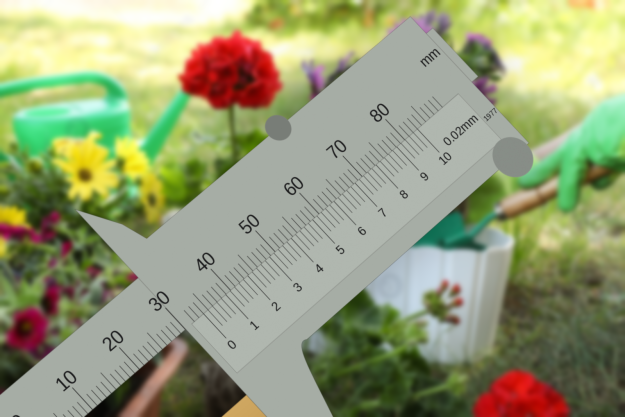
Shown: **34.0** mm
